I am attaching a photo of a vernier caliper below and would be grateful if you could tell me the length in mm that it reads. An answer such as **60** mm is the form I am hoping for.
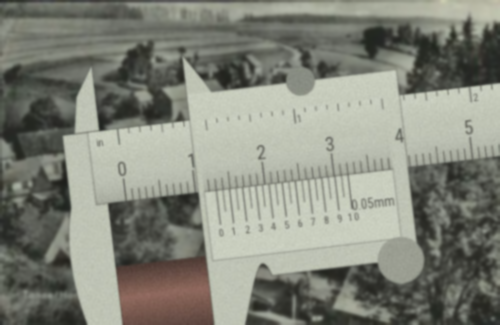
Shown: **13.0** mm
